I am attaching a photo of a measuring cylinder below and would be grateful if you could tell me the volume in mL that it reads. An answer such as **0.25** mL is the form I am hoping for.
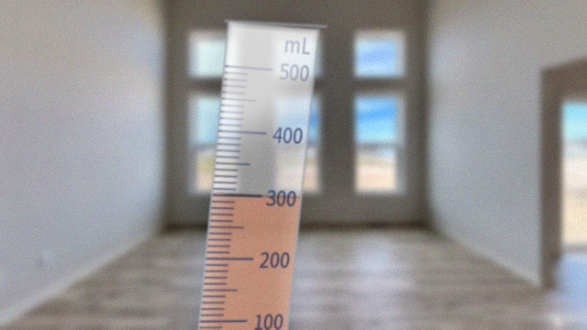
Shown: **300** mL
